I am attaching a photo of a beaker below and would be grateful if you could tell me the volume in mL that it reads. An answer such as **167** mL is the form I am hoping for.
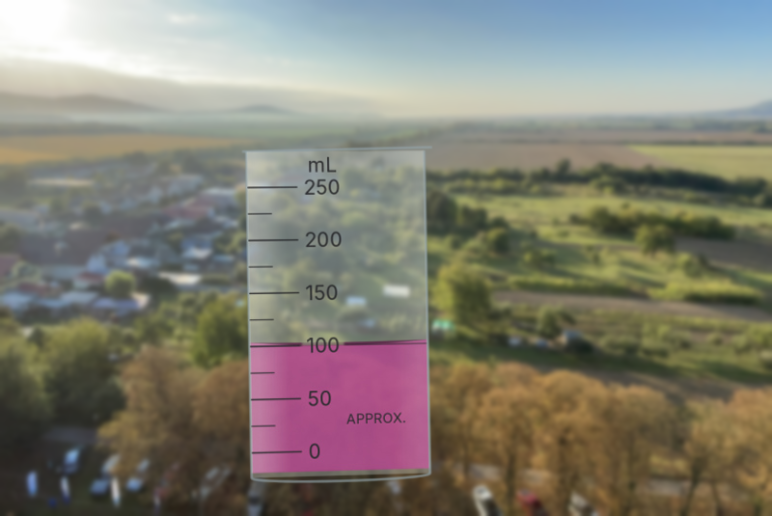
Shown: **100** mL
